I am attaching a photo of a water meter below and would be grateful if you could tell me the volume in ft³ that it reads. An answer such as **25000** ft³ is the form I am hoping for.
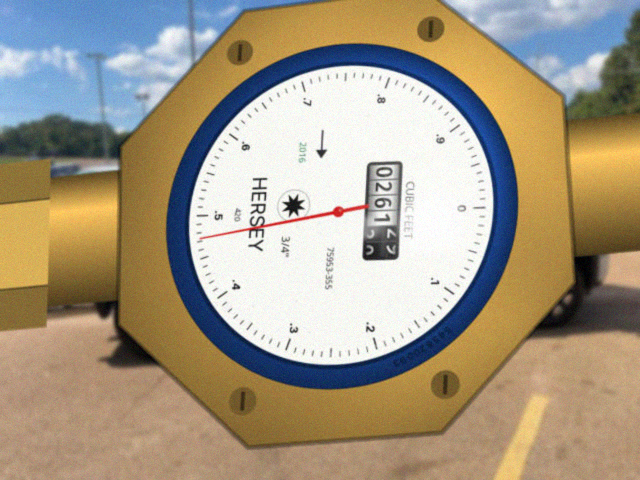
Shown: **26129.47** ft³
